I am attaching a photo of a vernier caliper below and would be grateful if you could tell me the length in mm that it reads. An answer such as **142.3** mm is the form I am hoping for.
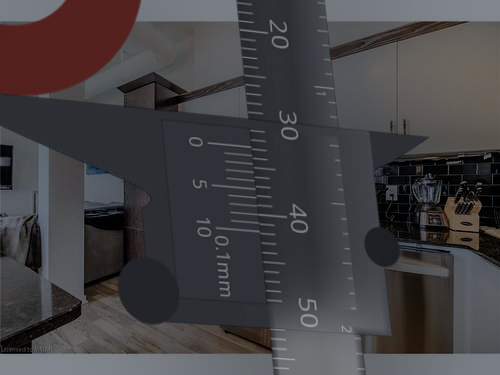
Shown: **32.8** mm
